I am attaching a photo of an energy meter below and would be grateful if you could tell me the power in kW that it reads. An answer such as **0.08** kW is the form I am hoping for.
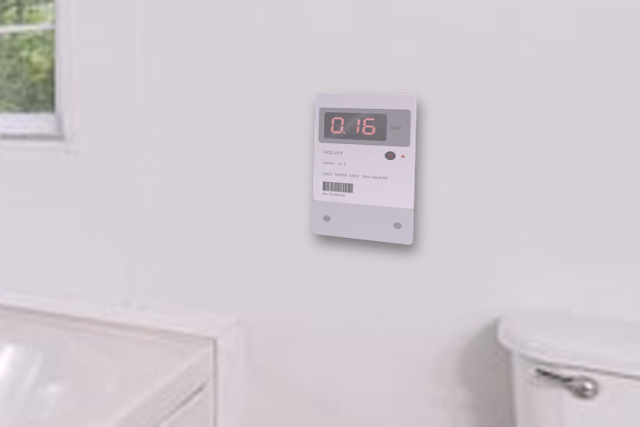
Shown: **0.16** kW
